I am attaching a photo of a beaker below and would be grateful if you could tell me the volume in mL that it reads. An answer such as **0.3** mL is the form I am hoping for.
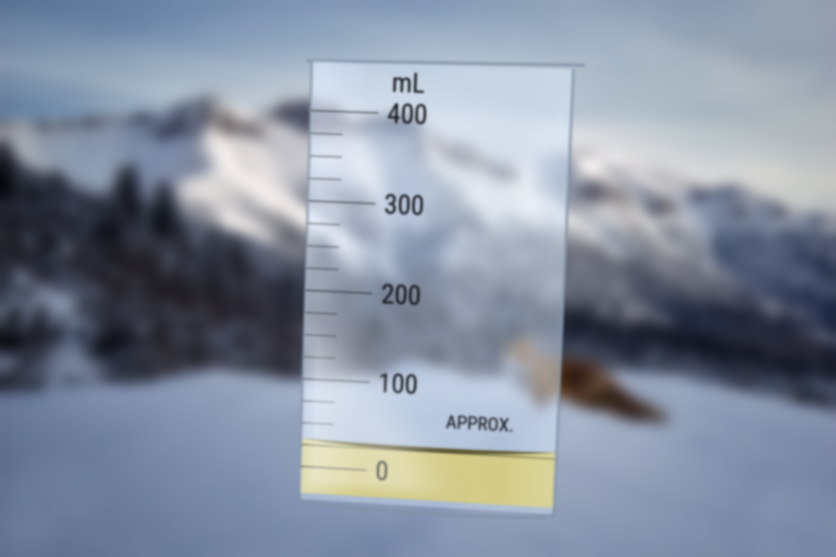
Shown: **25** mL
